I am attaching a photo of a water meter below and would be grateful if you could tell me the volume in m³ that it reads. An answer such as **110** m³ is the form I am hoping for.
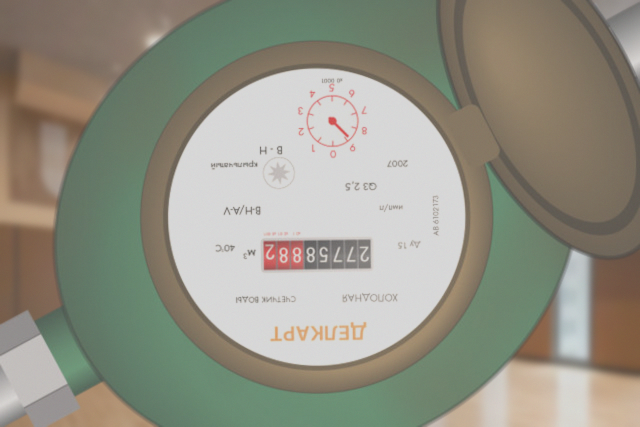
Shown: **27758.8818** m³
